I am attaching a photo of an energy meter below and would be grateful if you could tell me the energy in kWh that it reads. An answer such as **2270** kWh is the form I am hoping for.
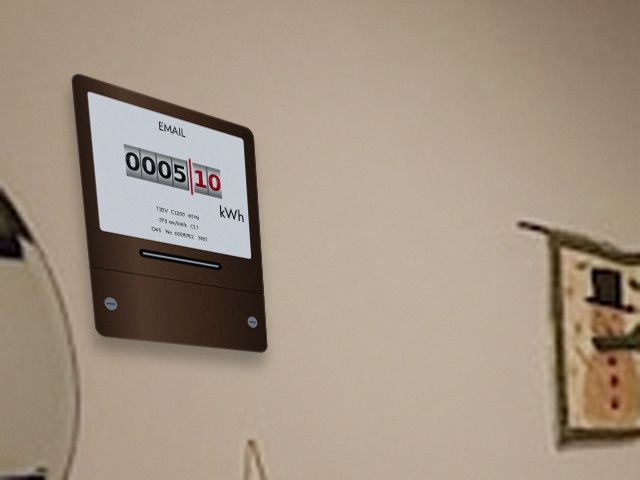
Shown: **5.10** kWh
